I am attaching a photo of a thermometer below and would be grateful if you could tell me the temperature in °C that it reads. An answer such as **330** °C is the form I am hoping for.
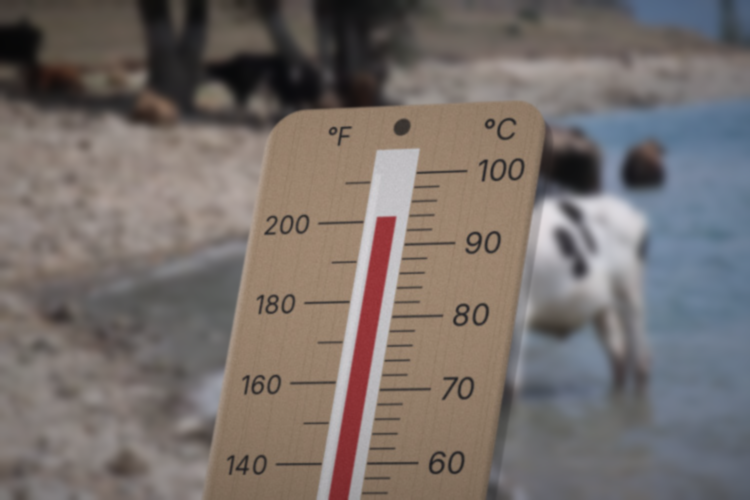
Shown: **94** °C
